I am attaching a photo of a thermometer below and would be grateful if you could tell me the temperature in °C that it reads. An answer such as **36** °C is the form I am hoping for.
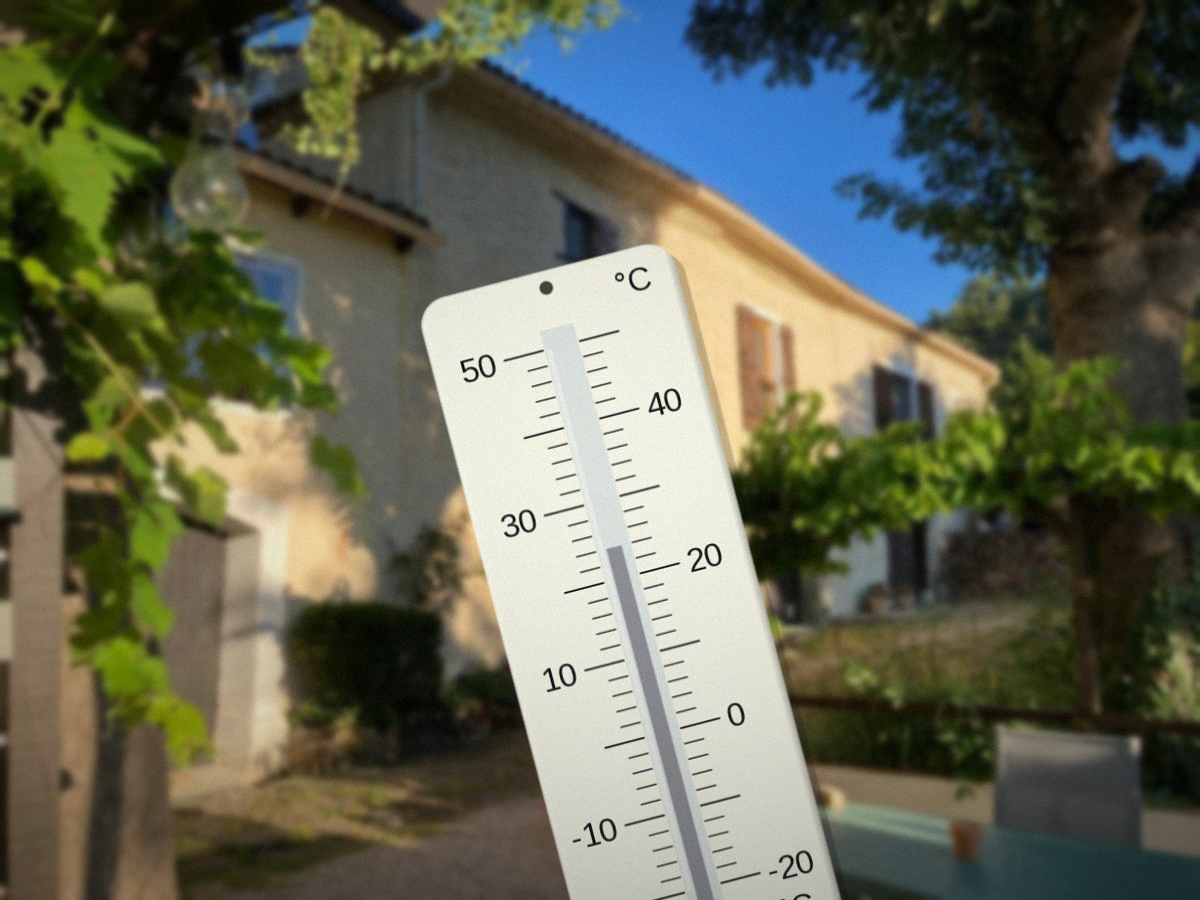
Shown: **24** °C
